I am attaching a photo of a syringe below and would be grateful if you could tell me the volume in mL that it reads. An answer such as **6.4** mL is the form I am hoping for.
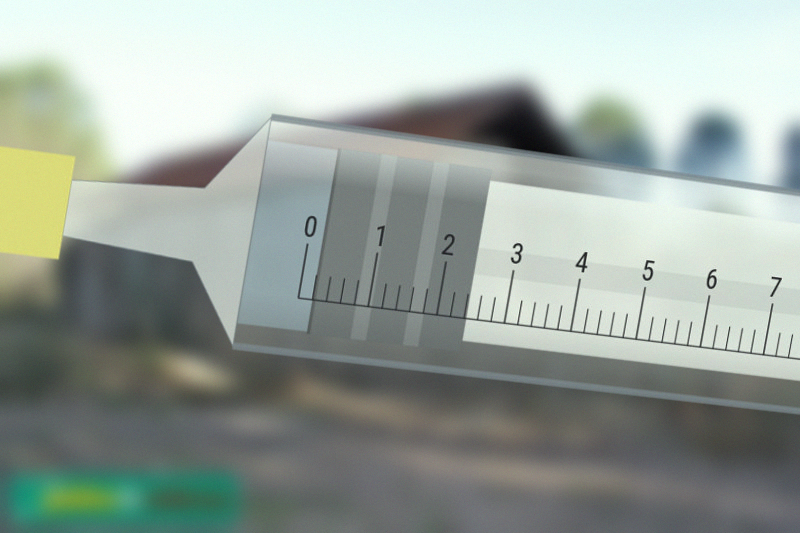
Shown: **0.2** mL
